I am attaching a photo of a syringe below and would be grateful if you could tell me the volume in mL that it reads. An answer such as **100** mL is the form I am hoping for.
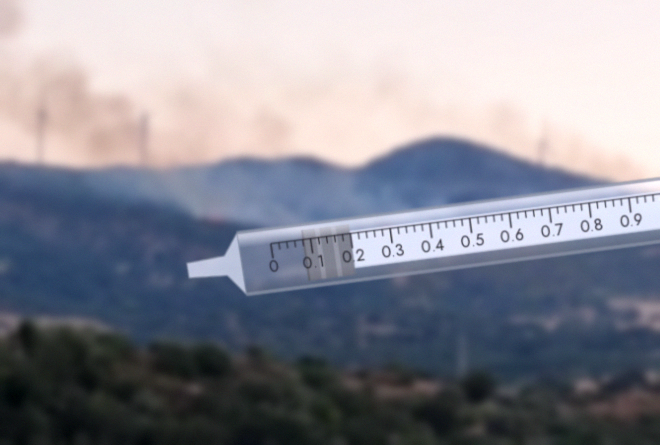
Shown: **0.08** mL
